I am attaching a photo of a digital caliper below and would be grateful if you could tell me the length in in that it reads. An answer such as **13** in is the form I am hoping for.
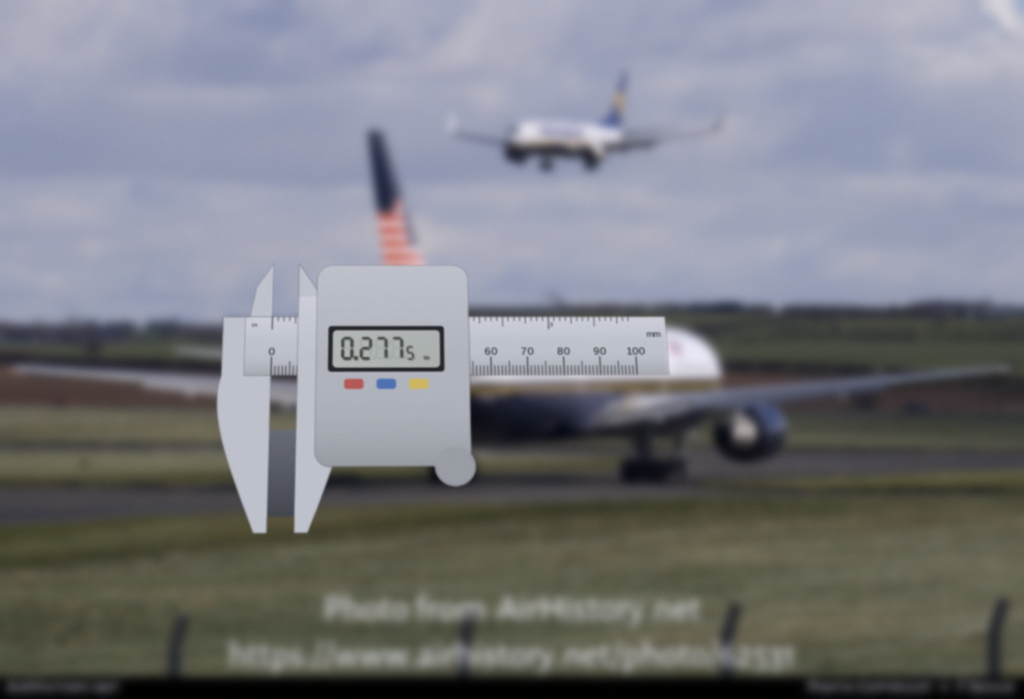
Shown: **0.2775** in
